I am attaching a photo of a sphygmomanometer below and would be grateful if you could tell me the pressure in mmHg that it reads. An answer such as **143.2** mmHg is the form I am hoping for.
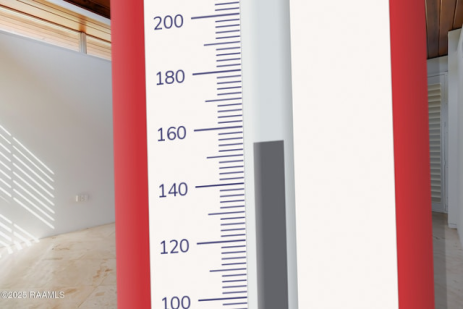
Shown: **154** mmHg
